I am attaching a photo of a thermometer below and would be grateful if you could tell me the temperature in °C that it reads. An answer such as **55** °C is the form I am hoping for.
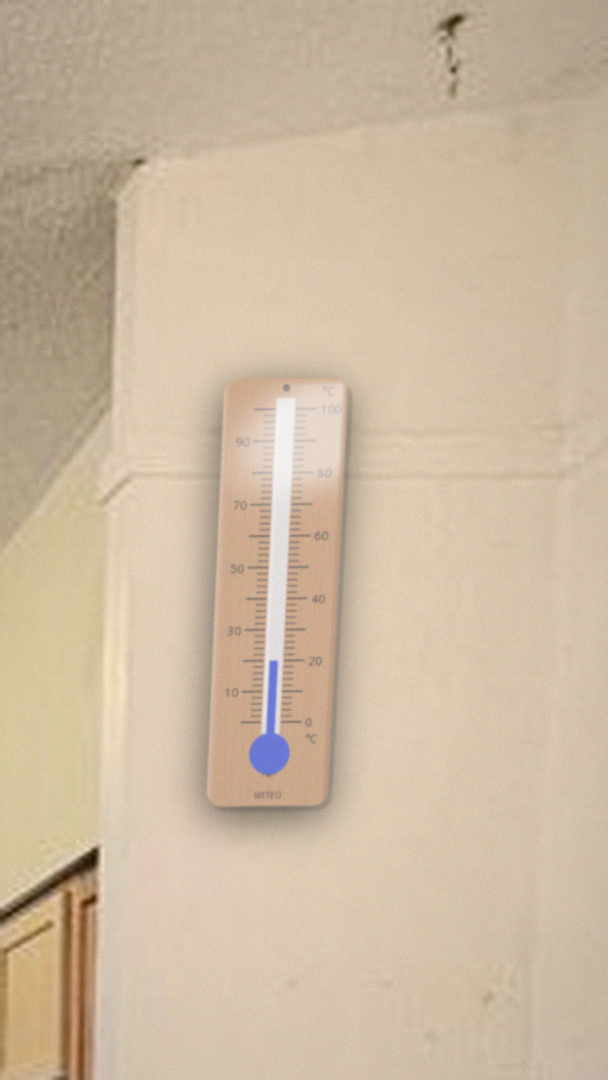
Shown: **20** °C
